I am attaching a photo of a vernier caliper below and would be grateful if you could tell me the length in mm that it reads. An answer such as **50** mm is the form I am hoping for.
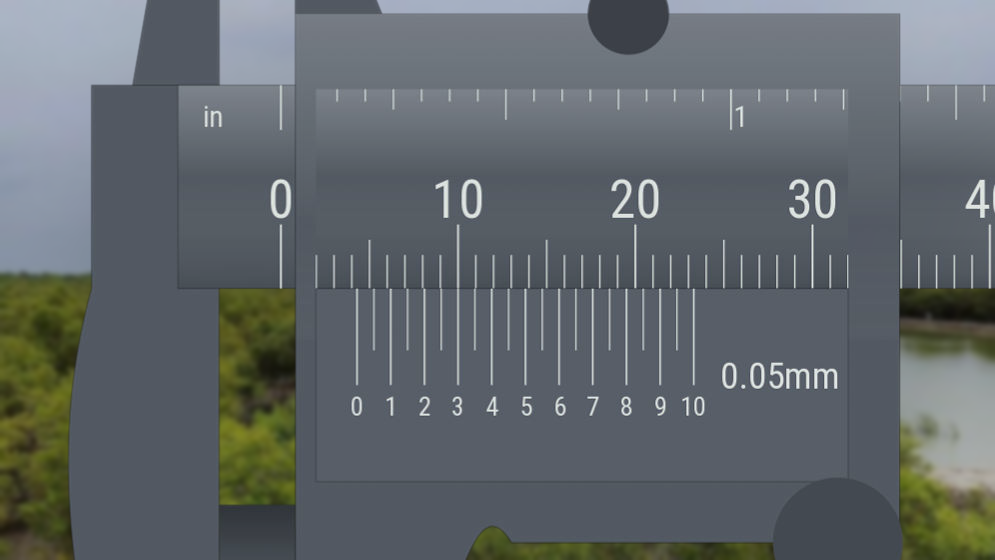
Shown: **4.3** mm
